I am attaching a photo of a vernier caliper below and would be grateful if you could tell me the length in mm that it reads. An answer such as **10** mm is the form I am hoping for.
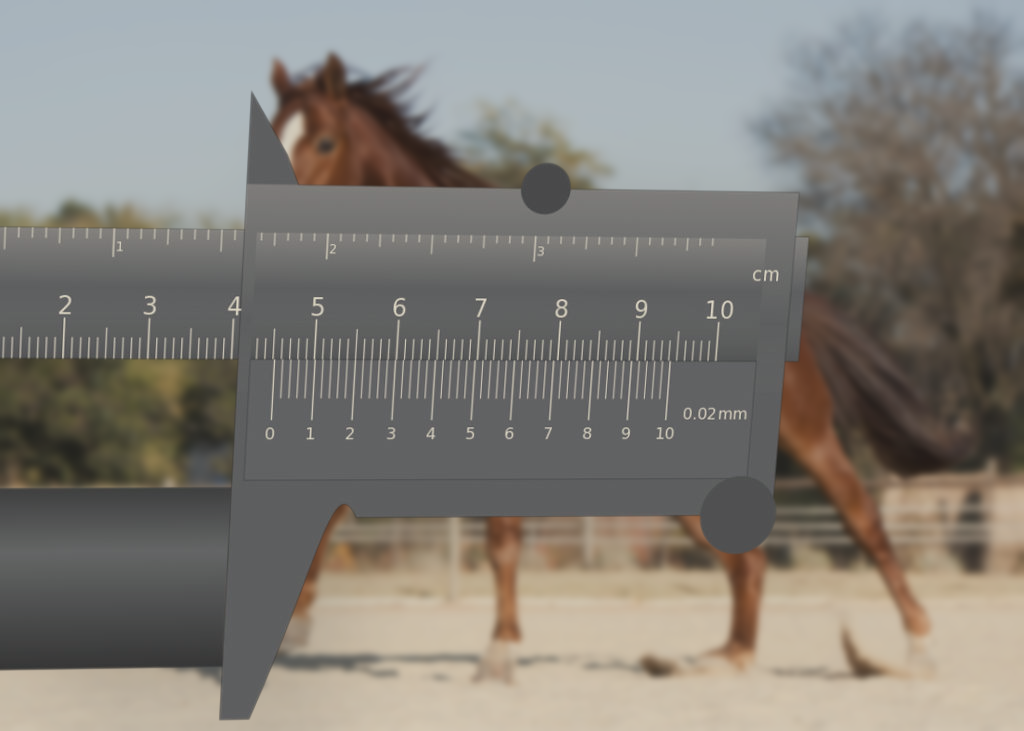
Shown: **45.2** mm
